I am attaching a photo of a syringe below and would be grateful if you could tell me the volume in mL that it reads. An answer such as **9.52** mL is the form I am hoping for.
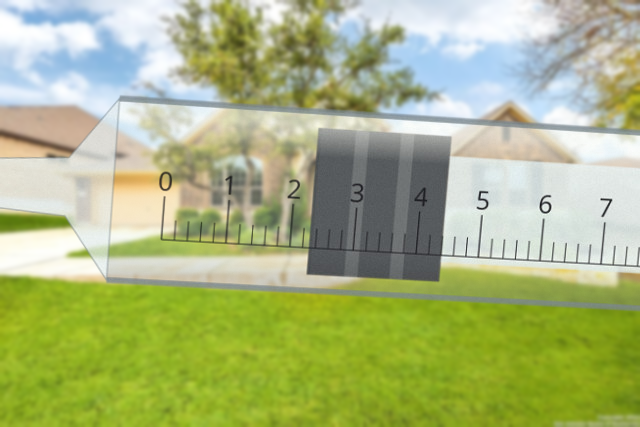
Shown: **2.3** mL
